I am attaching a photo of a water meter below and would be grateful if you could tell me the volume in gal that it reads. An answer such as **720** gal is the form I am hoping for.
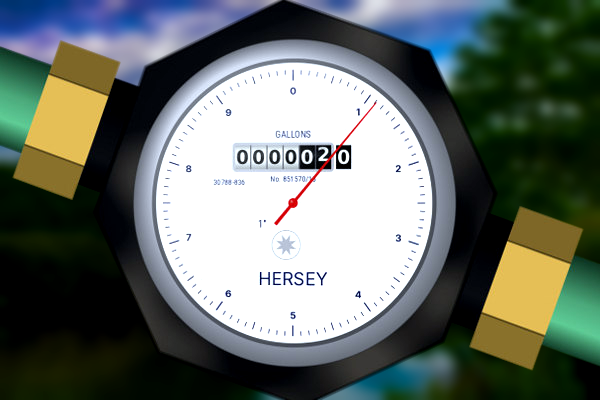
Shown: **21.1** gal
